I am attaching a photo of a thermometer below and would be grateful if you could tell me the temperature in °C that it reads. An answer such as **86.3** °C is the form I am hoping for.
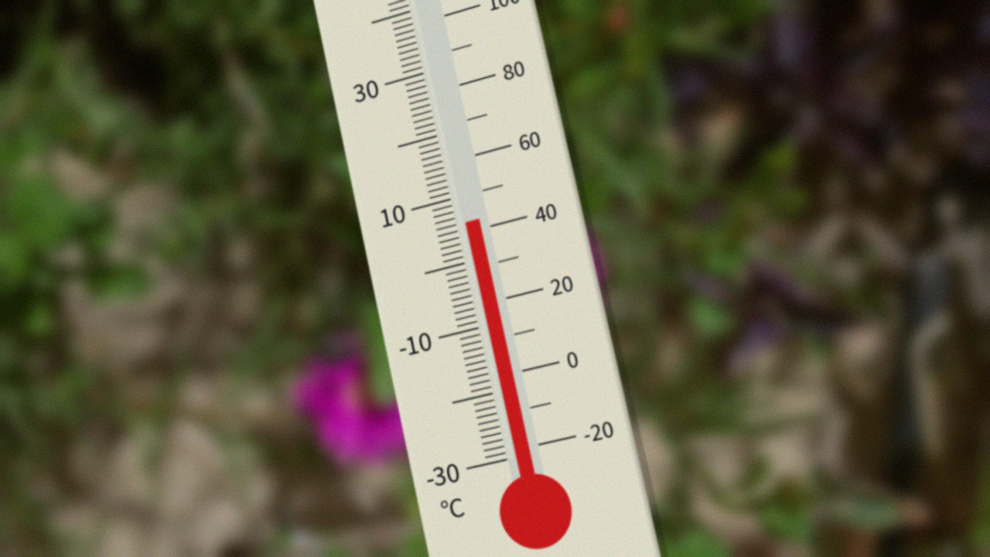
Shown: **6** °C
